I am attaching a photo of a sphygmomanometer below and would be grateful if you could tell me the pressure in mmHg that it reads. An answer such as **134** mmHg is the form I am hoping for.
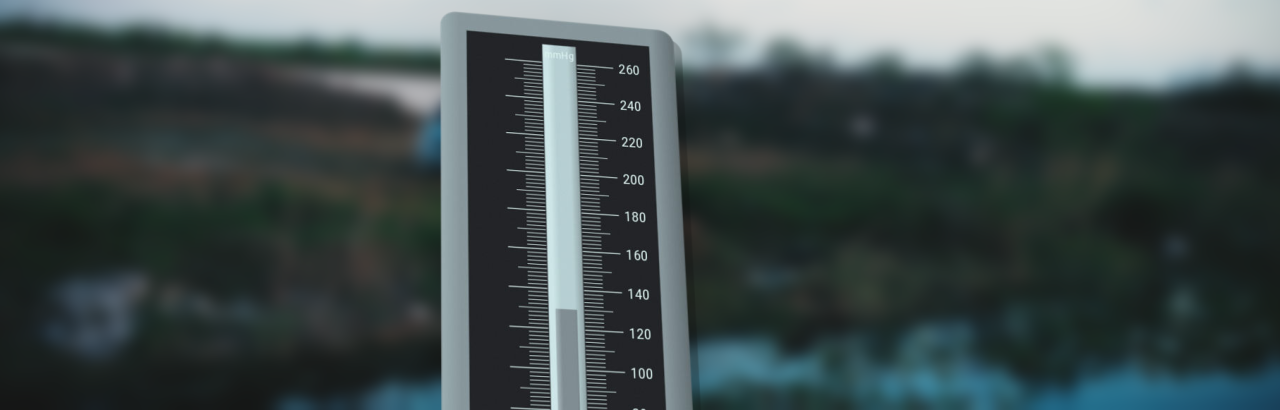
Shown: **130** mmHg
